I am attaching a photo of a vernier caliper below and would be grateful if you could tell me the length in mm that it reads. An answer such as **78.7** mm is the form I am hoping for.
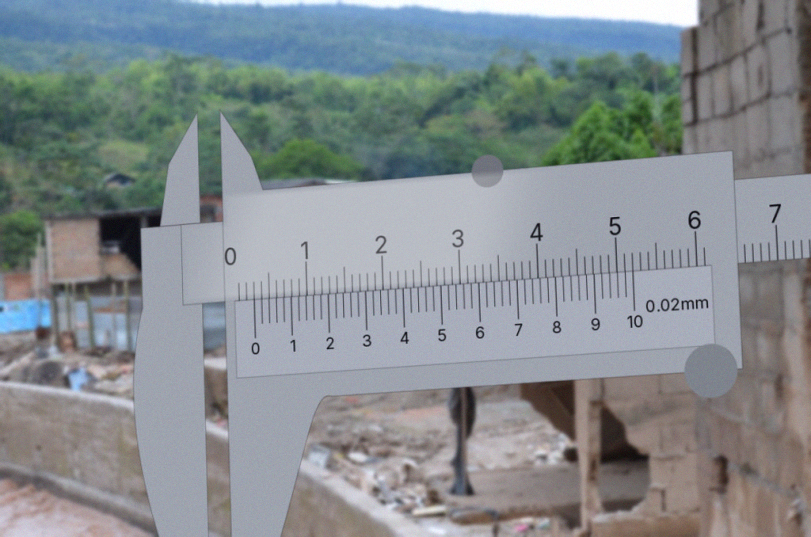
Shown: **3.0** mm
